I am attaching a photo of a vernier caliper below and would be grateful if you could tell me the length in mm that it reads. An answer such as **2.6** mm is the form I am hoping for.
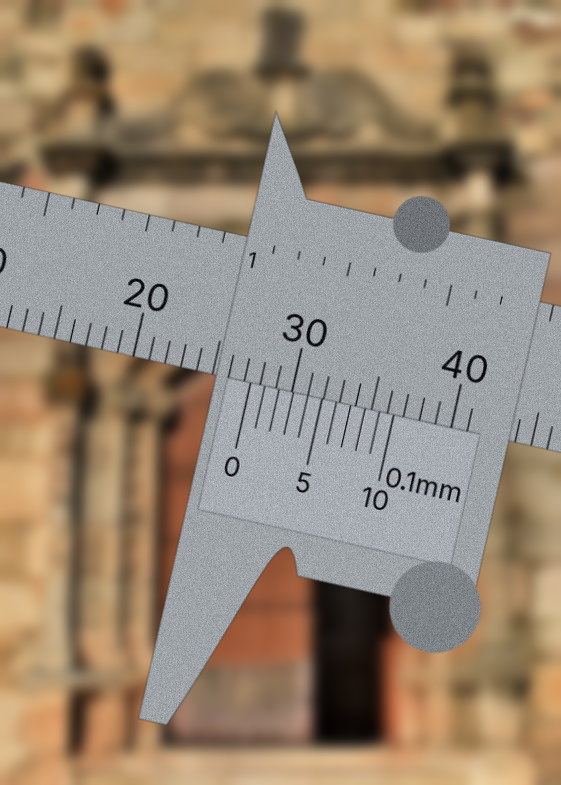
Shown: **27.4** mm
